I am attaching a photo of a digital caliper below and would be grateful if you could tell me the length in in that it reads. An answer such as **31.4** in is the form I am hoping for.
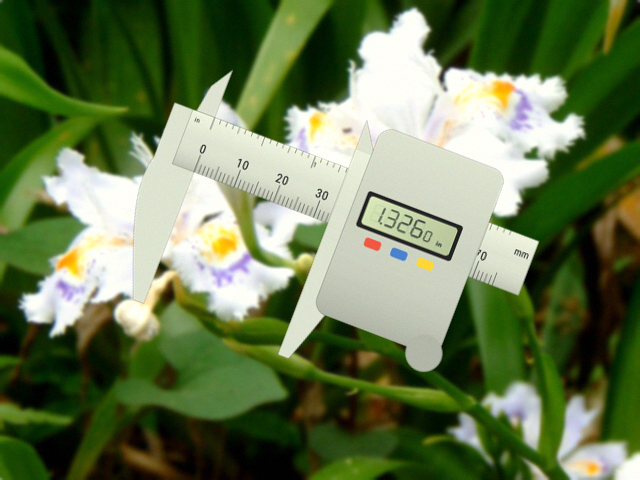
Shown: **1.3260** in
